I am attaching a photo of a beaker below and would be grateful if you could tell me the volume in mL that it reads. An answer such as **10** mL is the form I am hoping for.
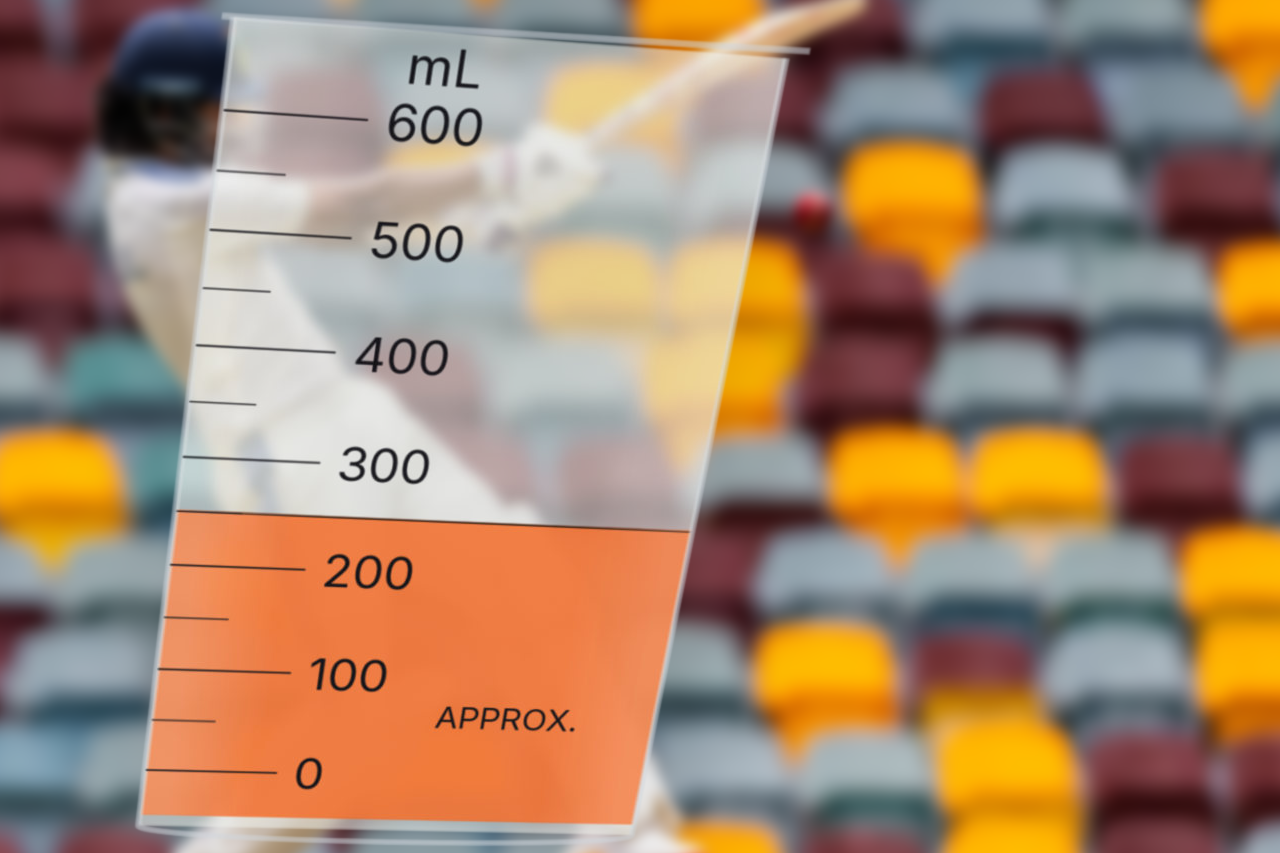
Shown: **250** mL
